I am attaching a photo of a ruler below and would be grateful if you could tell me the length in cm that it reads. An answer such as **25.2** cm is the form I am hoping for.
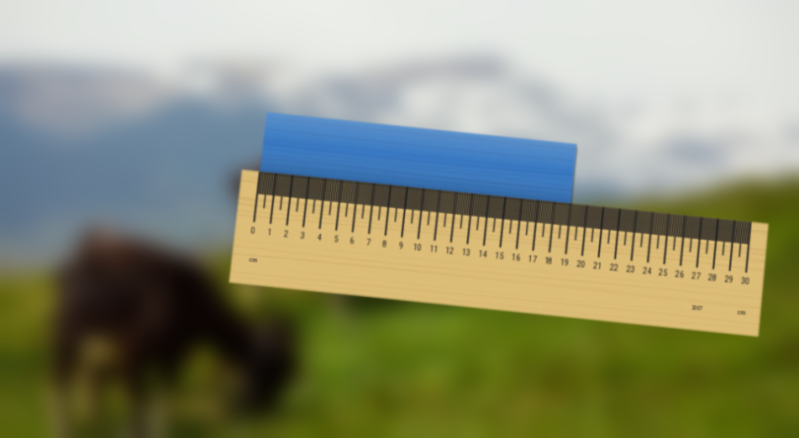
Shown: **19** cm
